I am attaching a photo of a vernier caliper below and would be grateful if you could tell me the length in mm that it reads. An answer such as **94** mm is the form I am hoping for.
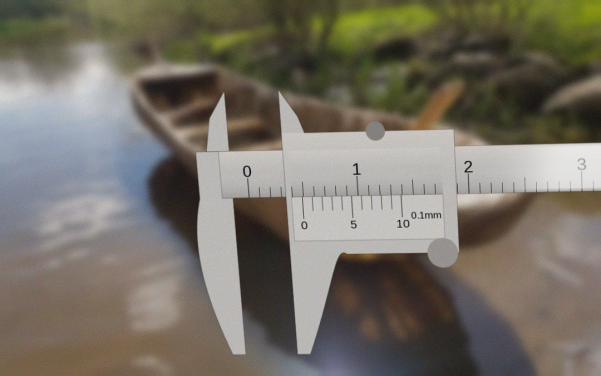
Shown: **4.9** mm
